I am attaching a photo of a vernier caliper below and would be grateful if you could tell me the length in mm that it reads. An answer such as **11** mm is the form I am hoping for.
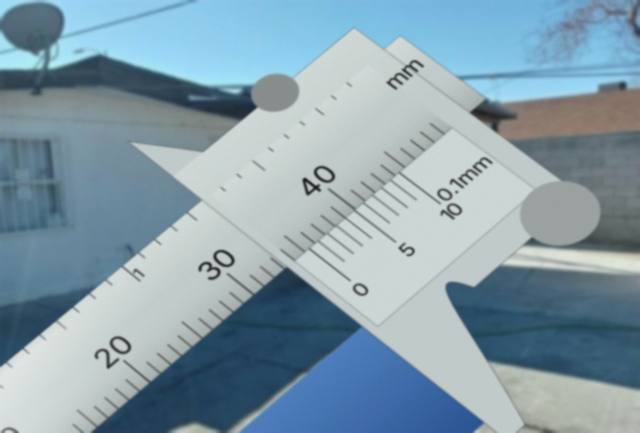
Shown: **35.4** mm
